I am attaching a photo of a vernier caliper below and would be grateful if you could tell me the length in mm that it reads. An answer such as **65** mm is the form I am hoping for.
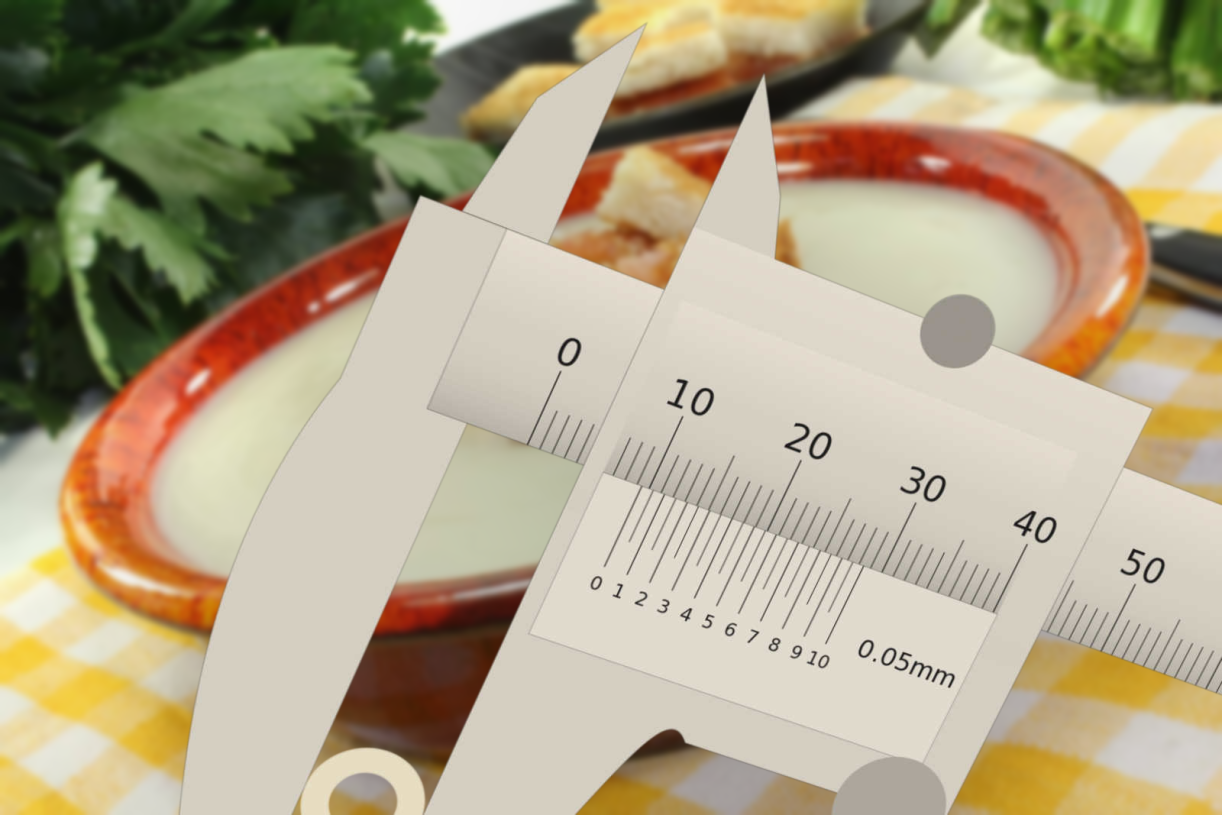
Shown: **9.4** mm
